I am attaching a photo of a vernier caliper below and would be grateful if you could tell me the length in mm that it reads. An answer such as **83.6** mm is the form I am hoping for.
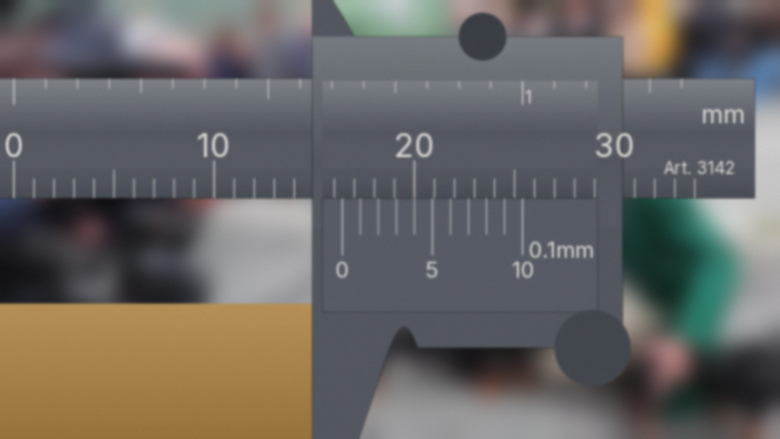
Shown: **16.4** mm
